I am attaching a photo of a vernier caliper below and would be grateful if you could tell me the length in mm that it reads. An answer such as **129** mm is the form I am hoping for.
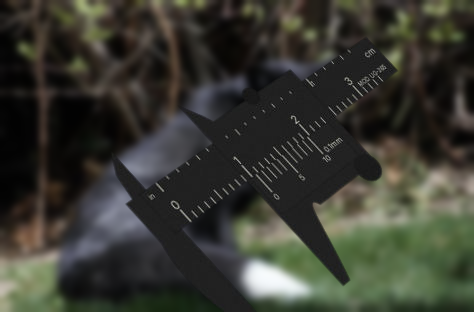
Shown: **10.6** mm
